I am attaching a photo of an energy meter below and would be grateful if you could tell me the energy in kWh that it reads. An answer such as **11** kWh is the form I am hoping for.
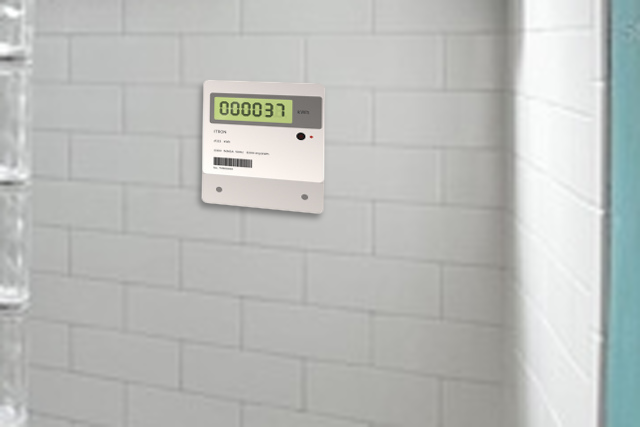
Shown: **37** kWh
